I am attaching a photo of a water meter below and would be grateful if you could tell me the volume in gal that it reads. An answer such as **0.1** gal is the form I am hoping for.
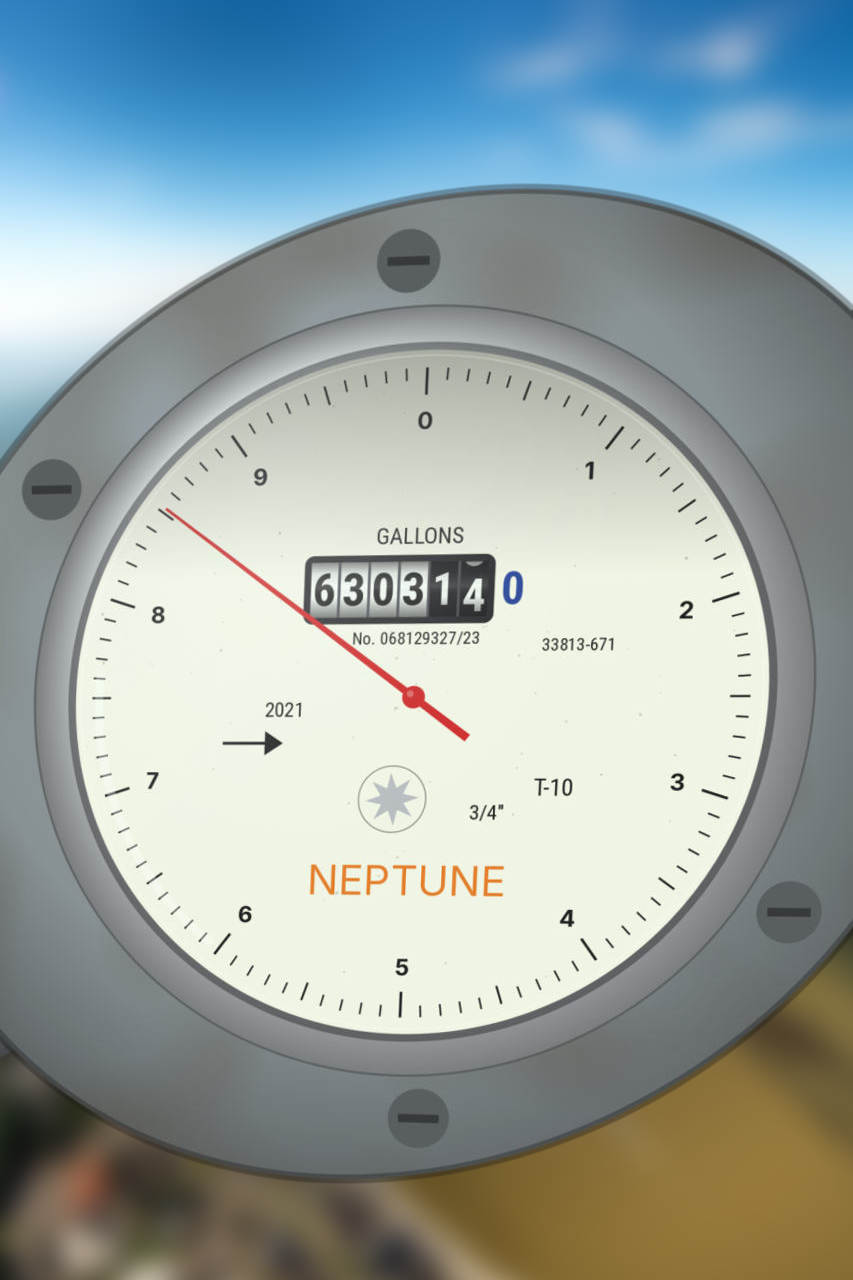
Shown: **6303138.5** gal
